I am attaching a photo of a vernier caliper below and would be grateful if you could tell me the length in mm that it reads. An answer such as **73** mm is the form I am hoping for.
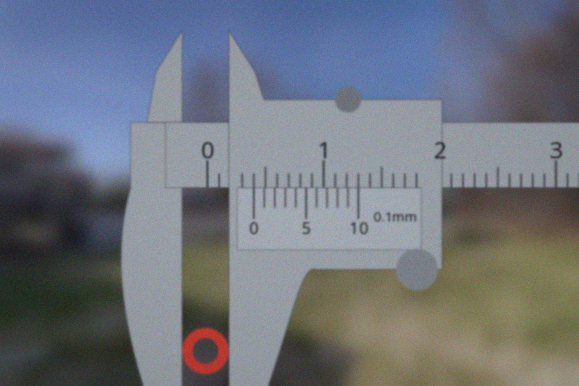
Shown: **4.0** mm
